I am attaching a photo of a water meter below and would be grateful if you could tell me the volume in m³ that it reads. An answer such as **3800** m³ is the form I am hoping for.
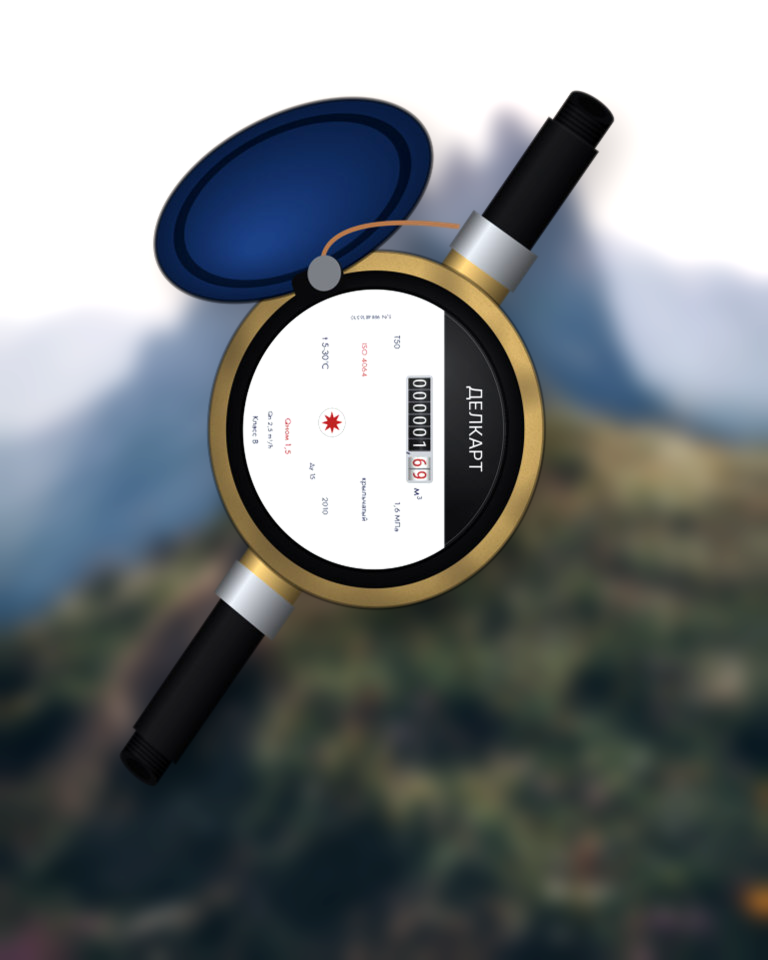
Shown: **1.69** m³
